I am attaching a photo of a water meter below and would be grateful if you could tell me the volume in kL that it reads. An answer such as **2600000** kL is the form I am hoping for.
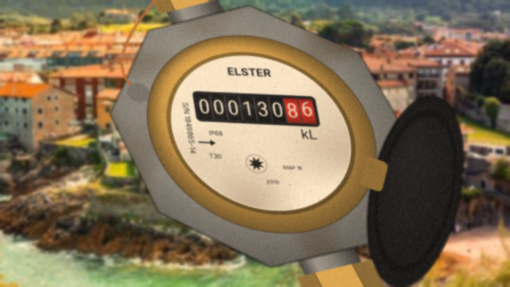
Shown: **130.86** kL
